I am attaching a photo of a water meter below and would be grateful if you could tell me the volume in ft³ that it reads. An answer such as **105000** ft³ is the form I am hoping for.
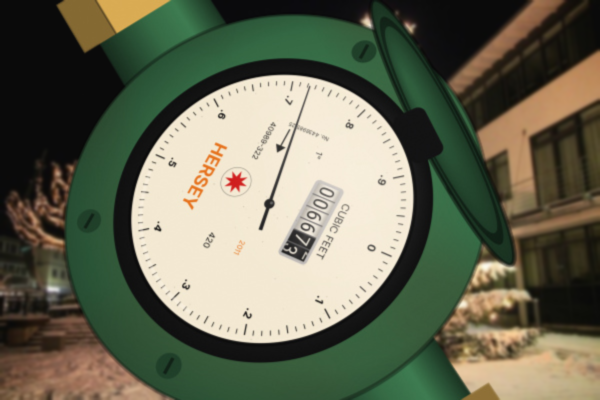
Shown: **6672.72** ft³
